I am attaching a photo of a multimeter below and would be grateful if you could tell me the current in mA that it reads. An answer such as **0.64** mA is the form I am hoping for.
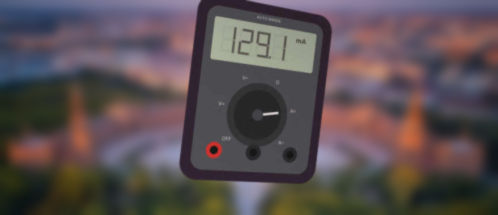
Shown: **129.1** mA
